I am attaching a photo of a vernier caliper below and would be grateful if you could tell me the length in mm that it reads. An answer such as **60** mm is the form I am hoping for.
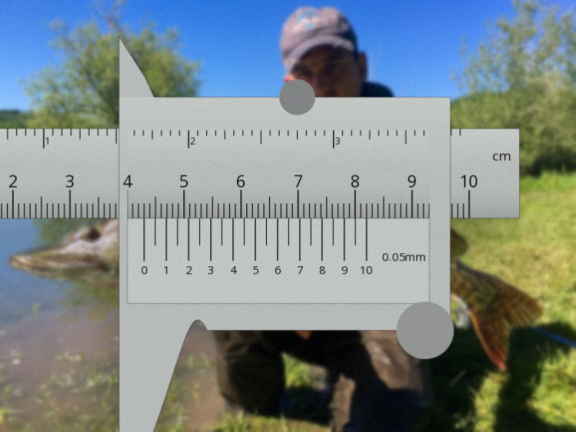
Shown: **43.0** mm
